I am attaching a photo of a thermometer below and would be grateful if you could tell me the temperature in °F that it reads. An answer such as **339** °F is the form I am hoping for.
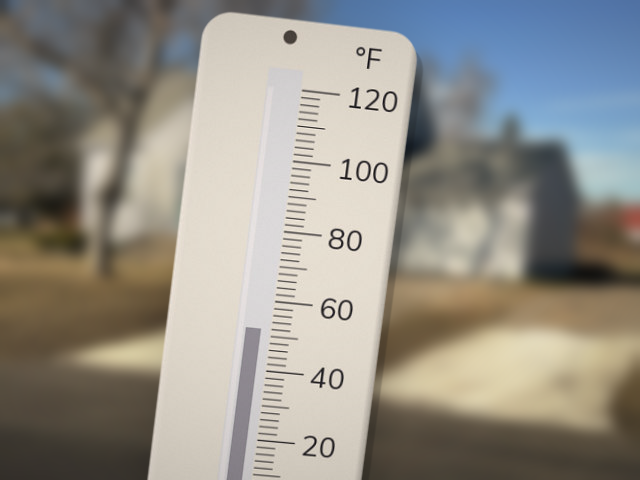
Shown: **52** °F
